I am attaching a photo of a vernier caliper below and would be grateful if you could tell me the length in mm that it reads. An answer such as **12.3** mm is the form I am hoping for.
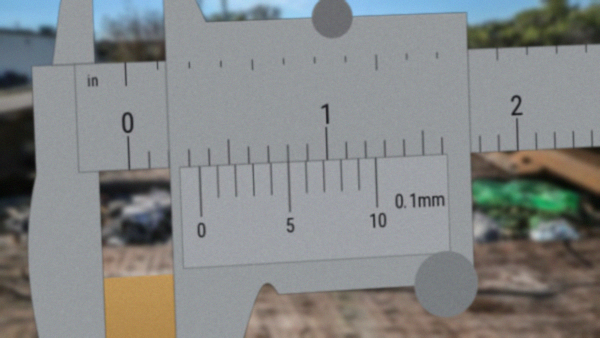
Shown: **3.5** mm
